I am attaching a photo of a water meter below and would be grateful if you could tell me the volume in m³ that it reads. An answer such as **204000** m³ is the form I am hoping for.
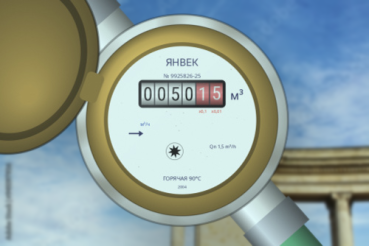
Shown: **50.15** m³
